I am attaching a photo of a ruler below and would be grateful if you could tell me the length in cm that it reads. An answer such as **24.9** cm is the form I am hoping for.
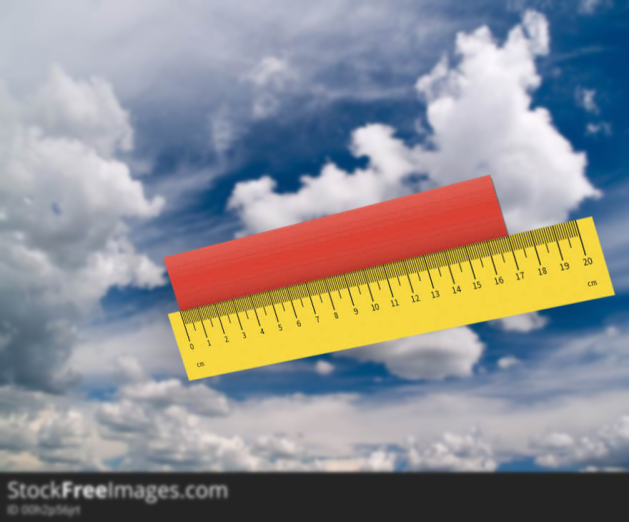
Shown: **17** cm
